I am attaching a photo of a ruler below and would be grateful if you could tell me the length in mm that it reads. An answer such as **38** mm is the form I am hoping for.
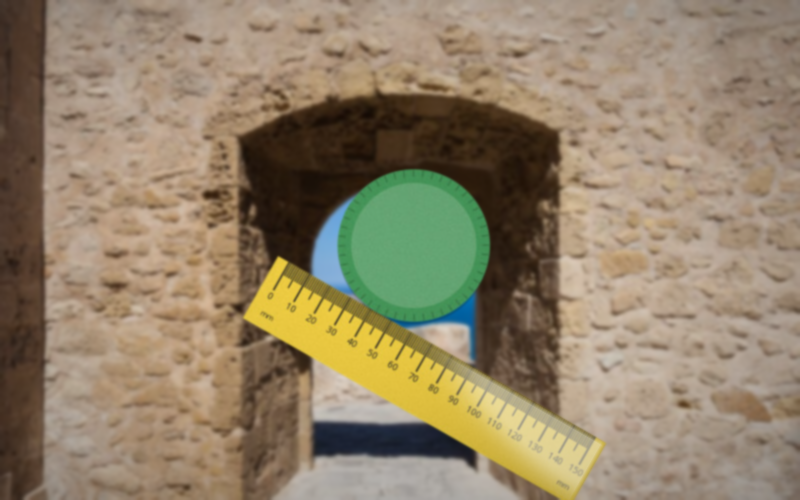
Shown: **65** mm
